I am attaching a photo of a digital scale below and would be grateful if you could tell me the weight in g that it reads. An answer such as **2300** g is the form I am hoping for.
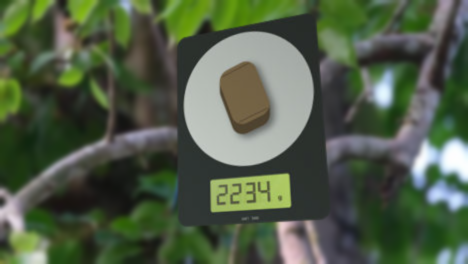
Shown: **2234** g
